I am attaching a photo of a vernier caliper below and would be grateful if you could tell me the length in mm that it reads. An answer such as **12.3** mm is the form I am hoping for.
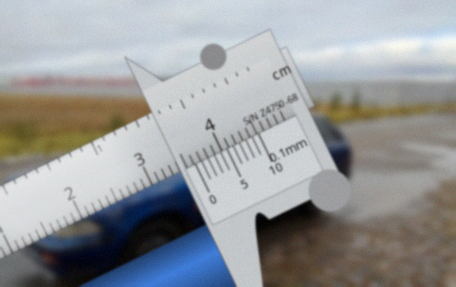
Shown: **36.2** mm
